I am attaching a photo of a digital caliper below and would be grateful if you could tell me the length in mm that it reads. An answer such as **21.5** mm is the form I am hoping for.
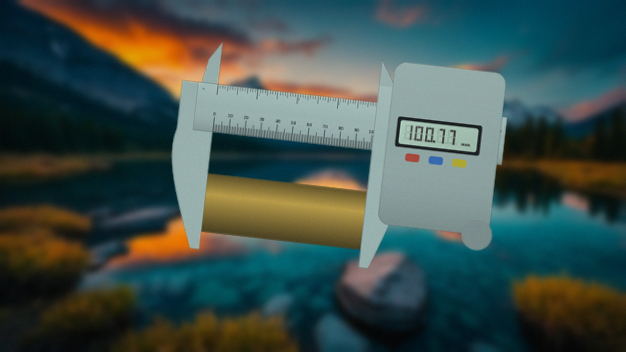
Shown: **100.77** mm
